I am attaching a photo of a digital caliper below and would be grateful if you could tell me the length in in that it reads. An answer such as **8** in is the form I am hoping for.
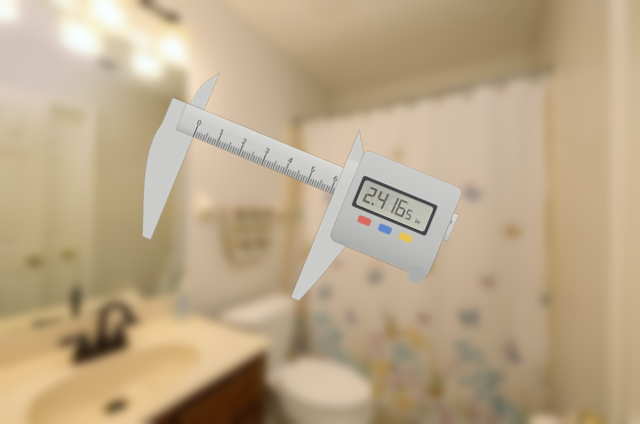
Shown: **2.4165** in
